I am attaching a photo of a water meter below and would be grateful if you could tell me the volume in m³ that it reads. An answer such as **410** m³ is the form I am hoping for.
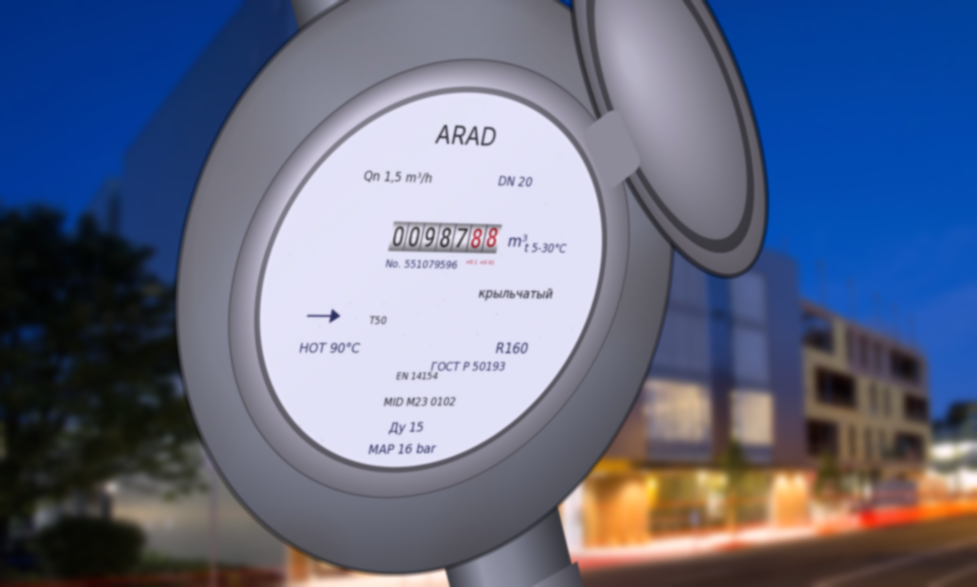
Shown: **987.88** m³
